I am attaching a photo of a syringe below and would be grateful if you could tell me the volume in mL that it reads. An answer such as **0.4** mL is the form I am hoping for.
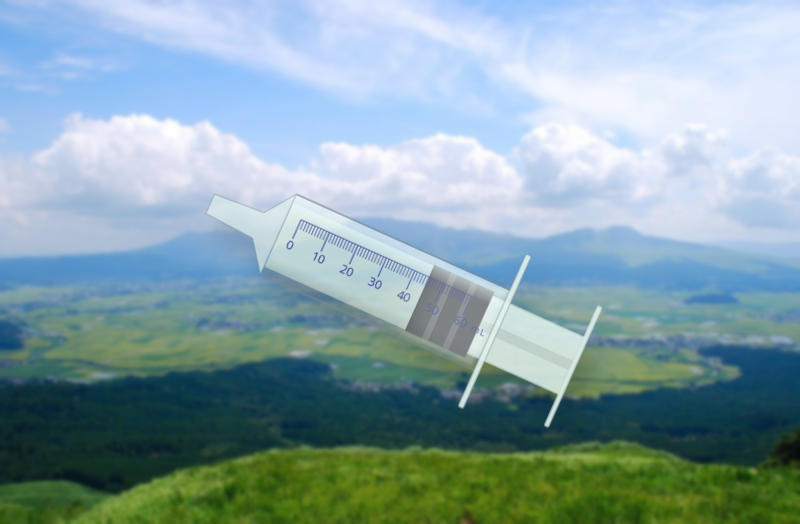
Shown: **45** mL
